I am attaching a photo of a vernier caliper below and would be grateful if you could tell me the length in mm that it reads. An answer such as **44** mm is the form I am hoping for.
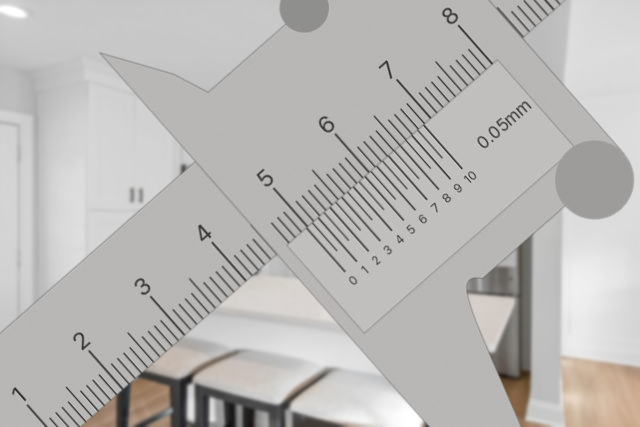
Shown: **49.8** mm
